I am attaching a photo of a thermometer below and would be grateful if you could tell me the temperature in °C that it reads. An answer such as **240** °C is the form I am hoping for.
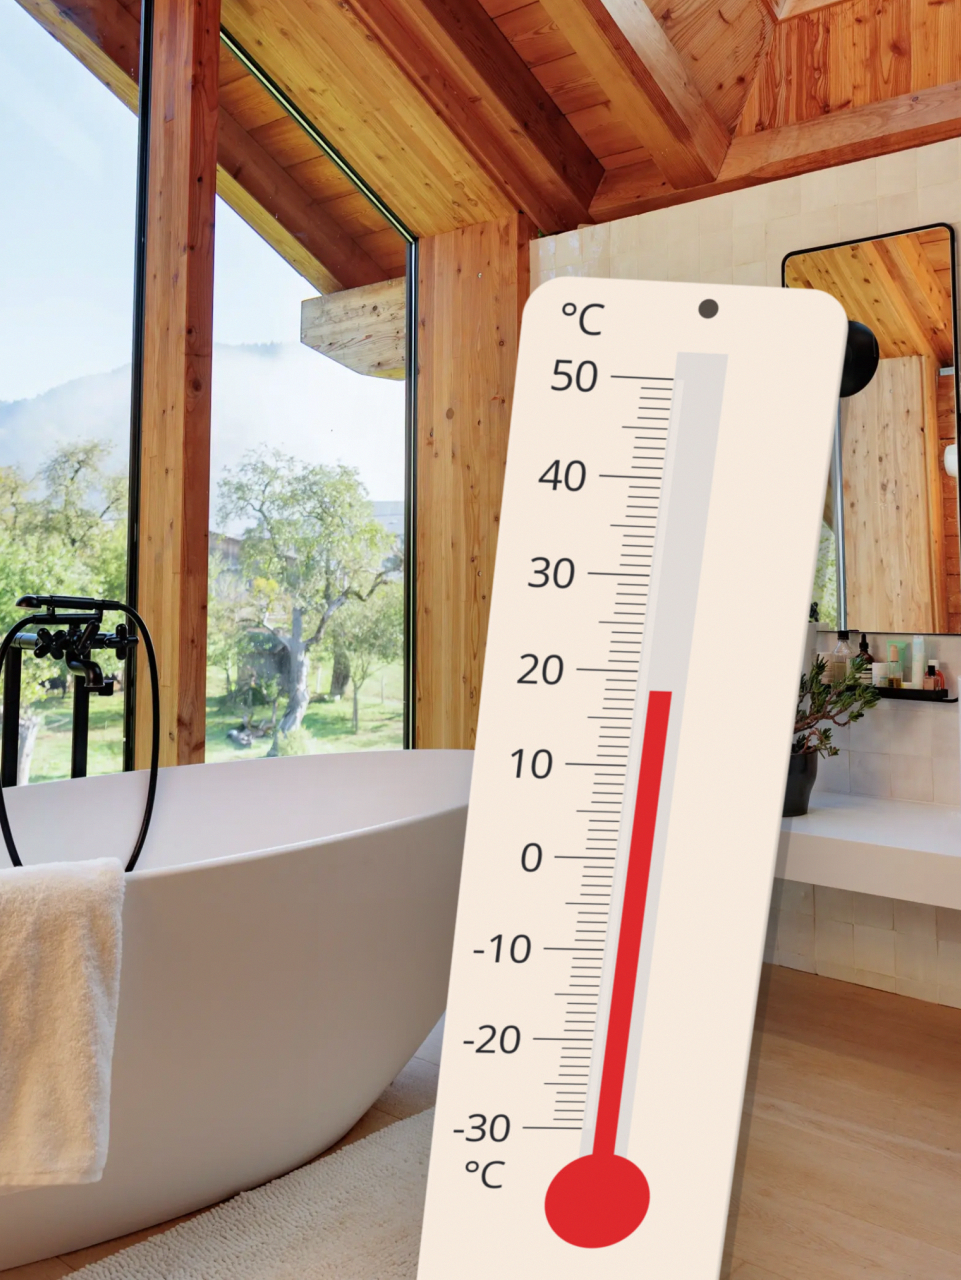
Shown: **18** °C
